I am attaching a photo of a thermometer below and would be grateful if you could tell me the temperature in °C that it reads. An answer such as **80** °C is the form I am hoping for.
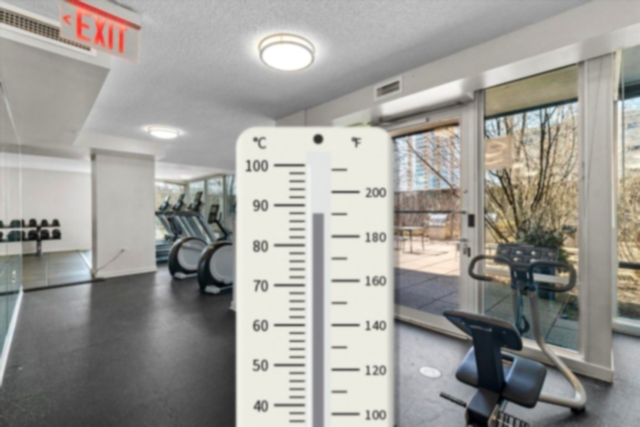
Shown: **88** °C
